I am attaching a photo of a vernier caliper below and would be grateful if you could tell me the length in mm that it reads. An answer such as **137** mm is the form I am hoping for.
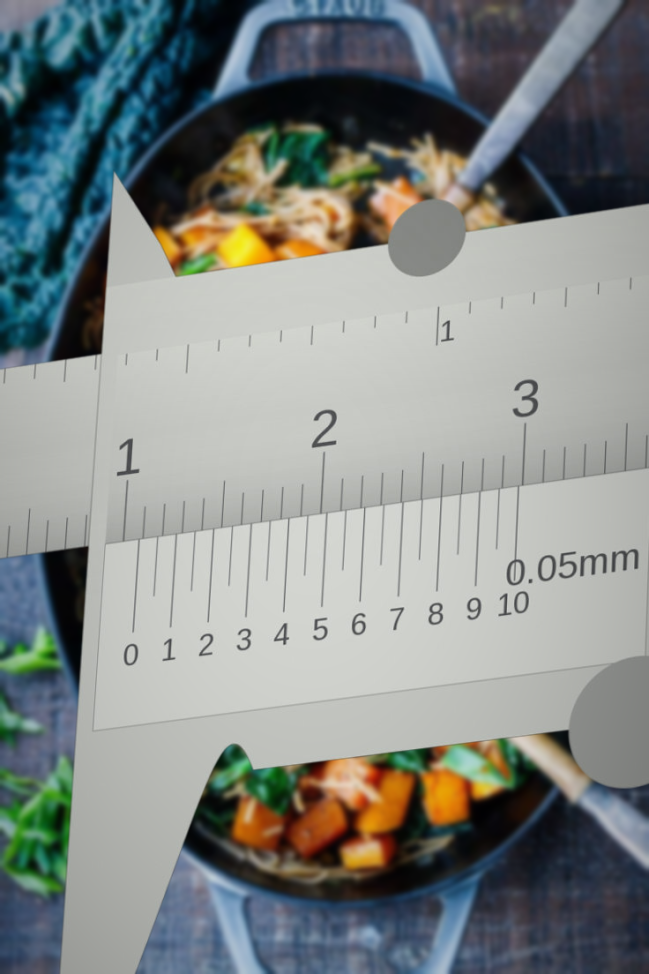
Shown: **10.8** mm
